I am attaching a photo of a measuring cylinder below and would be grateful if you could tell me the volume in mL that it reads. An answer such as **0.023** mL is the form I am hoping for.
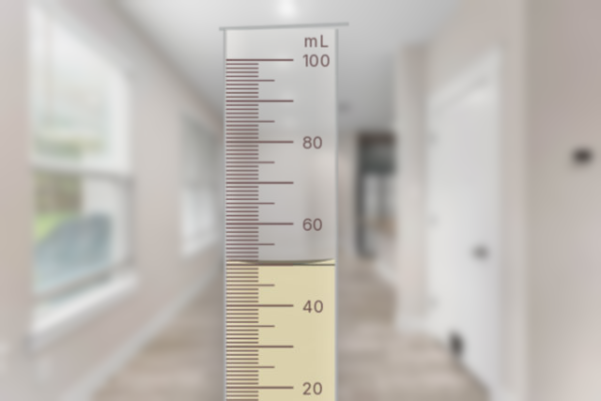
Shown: **50** mL
